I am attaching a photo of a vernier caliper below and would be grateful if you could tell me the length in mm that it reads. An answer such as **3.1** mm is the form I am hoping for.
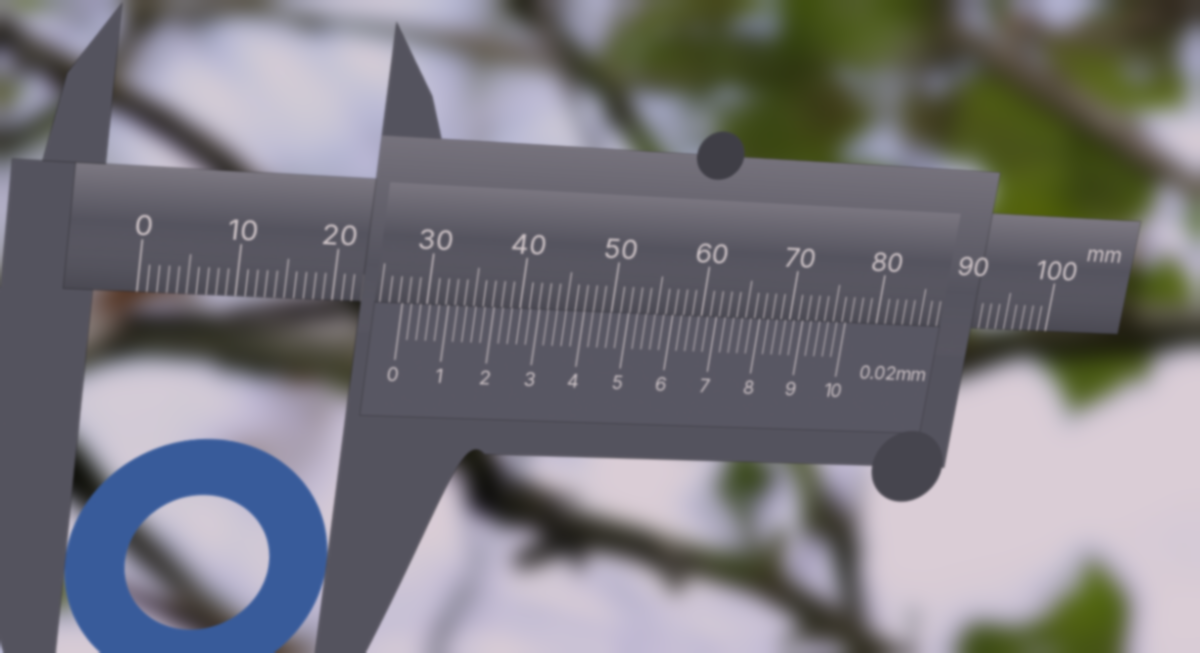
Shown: **27.4** mm
